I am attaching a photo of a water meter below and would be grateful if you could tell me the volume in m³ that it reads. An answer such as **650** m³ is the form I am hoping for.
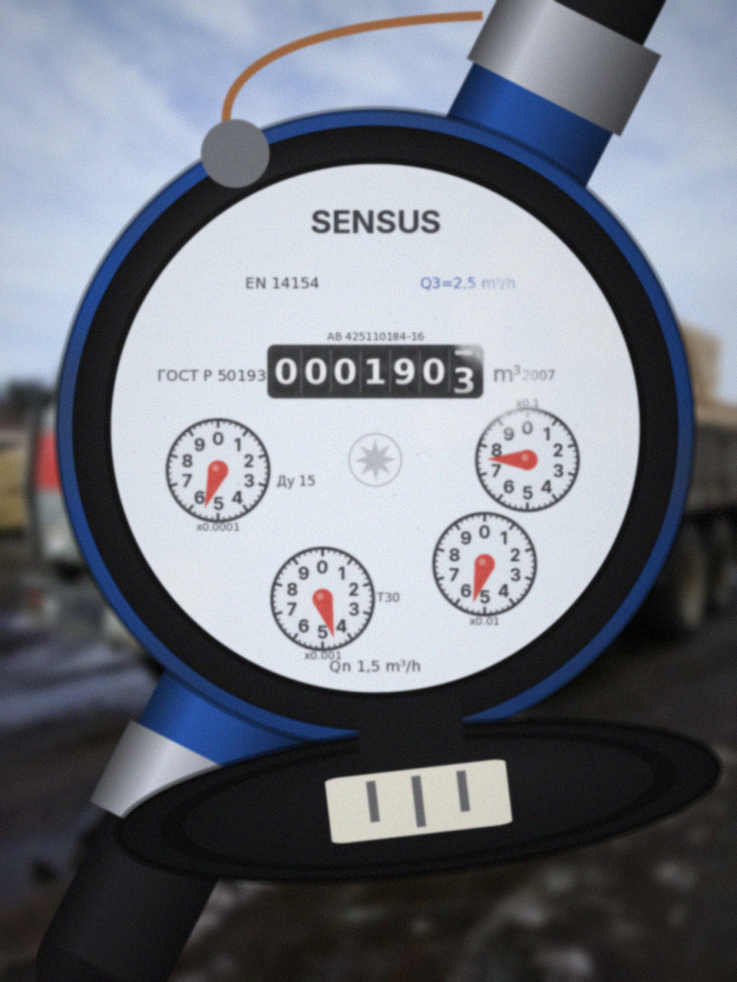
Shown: **1902.7545** m³
